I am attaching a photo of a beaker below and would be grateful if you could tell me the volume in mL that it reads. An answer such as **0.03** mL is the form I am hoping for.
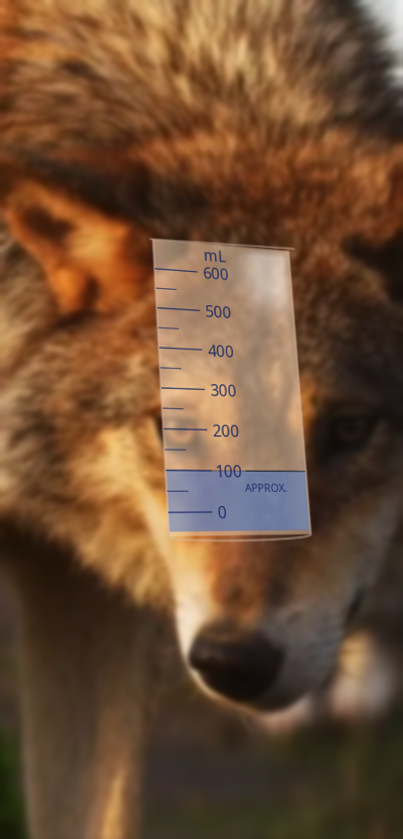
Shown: **100** mL
